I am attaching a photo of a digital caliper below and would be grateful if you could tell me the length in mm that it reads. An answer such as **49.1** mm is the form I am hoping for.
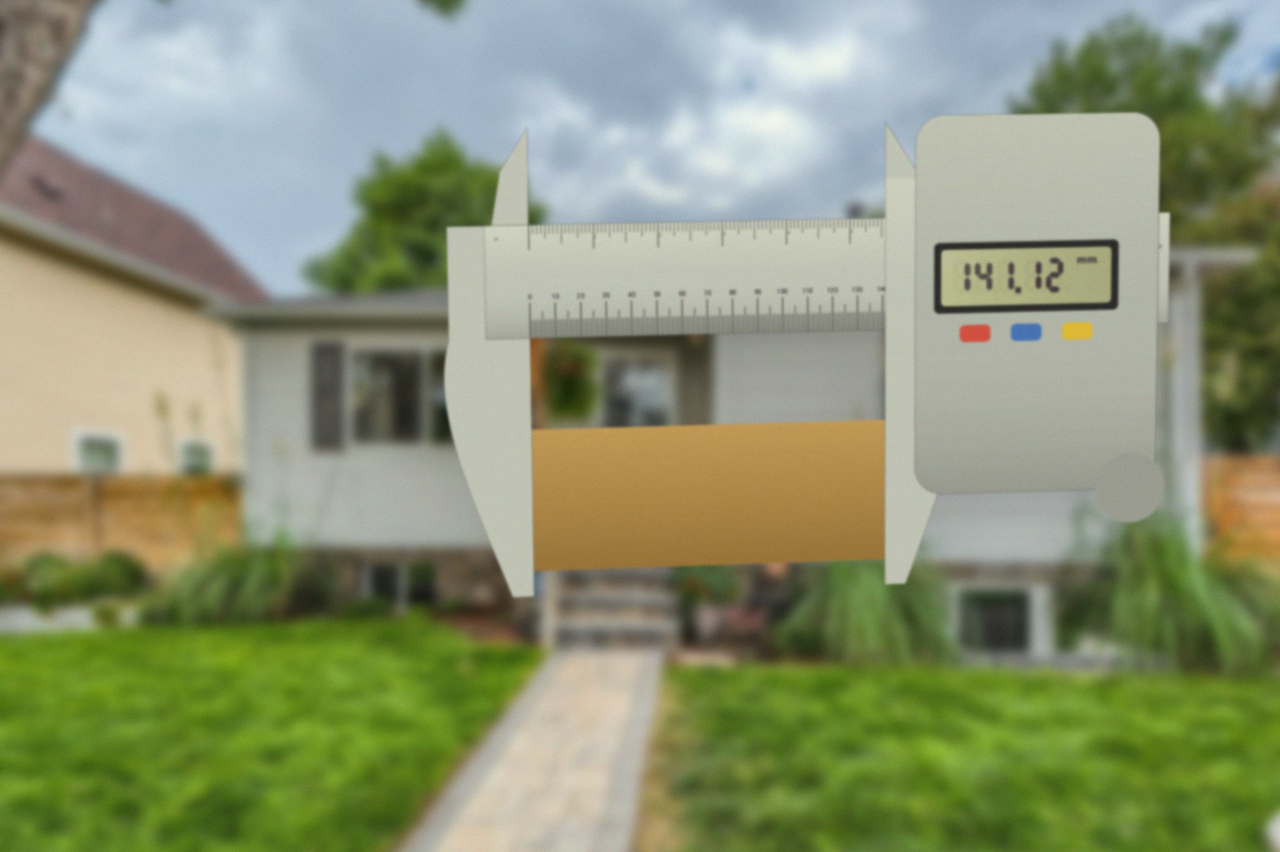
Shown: **141.12** mm
